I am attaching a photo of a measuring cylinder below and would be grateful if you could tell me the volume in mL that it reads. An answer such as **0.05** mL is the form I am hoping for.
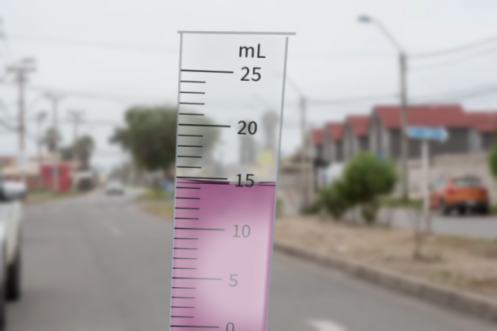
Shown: **14.5** mL
